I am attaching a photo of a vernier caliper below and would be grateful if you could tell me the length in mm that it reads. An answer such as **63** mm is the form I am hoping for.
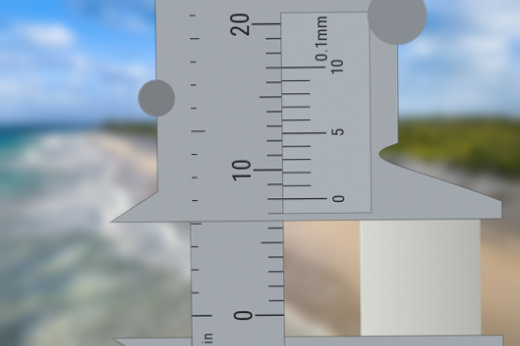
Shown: **8.0** mm
